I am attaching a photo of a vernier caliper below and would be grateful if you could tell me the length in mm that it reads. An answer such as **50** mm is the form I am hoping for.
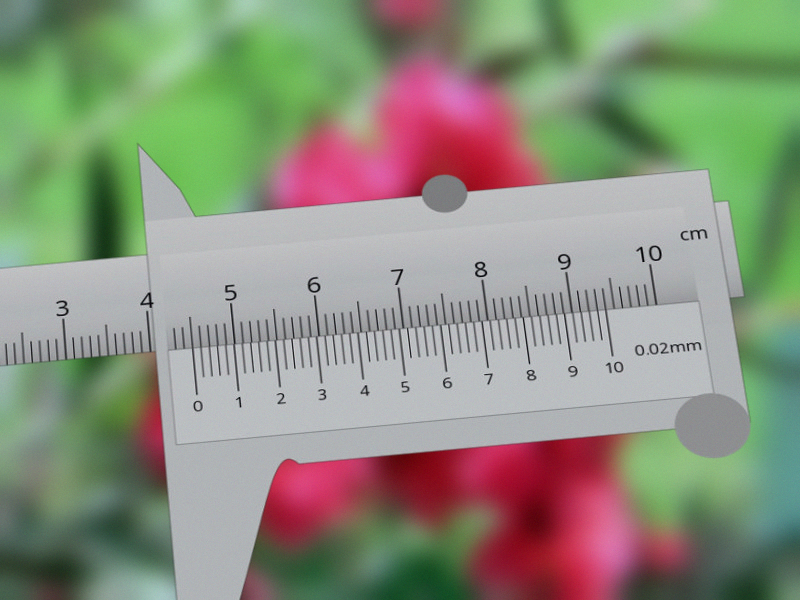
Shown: **45.0** mm
